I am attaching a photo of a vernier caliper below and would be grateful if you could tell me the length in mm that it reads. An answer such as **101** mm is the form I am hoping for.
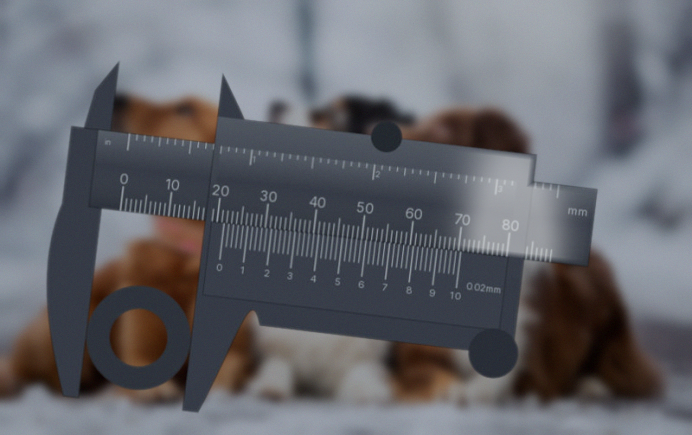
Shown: **21.5** mm
